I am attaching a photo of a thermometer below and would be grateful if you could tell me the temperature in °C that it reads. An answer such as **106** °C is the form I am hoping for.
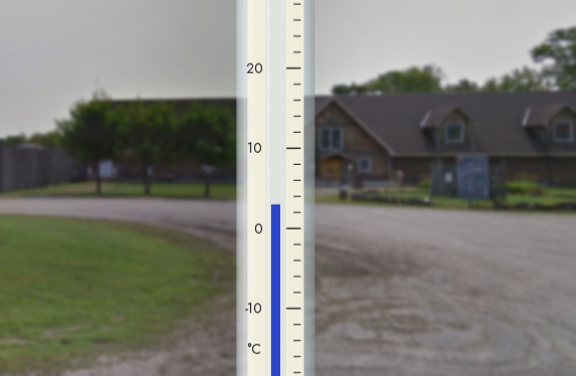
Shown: **3** °C
